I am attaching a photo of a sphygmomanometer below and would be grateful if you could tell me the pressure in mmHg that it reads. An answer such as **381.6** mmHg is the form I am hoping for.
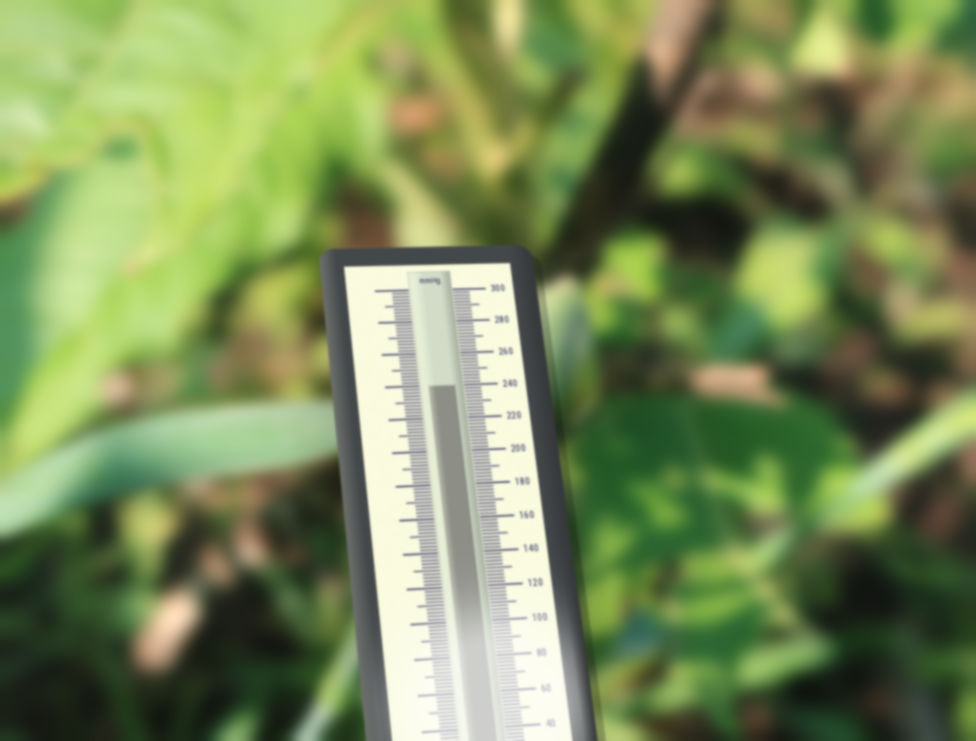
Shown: **240** mmHg
